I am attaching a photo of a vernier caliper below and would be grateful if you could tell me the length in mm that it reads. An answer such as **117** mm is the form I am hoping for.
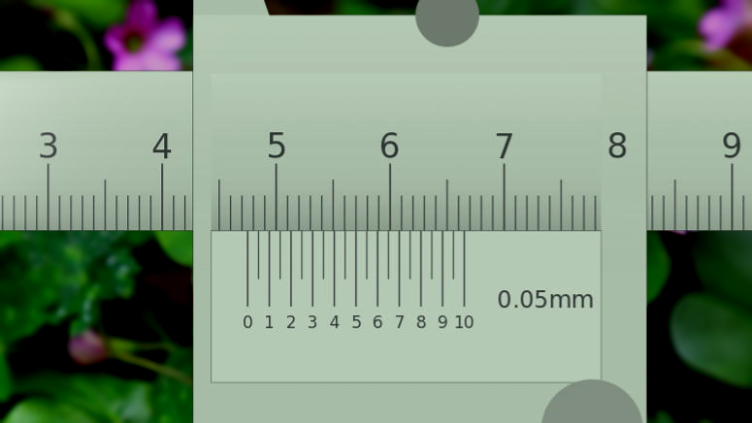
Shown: **47.5** mm
